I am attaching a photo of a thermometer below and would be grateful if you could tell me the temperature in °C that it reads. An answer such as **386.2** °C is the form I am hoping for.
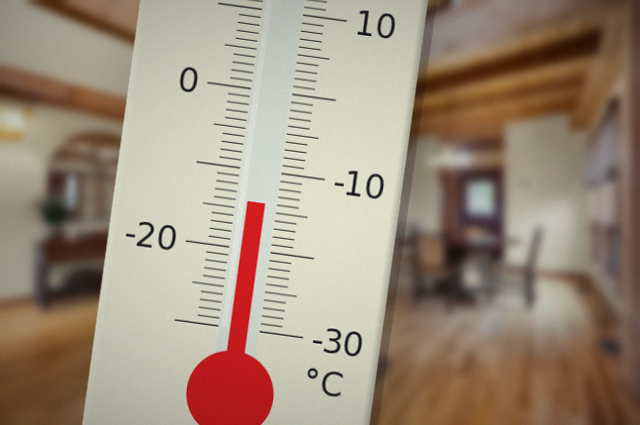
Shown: **-14** °C
